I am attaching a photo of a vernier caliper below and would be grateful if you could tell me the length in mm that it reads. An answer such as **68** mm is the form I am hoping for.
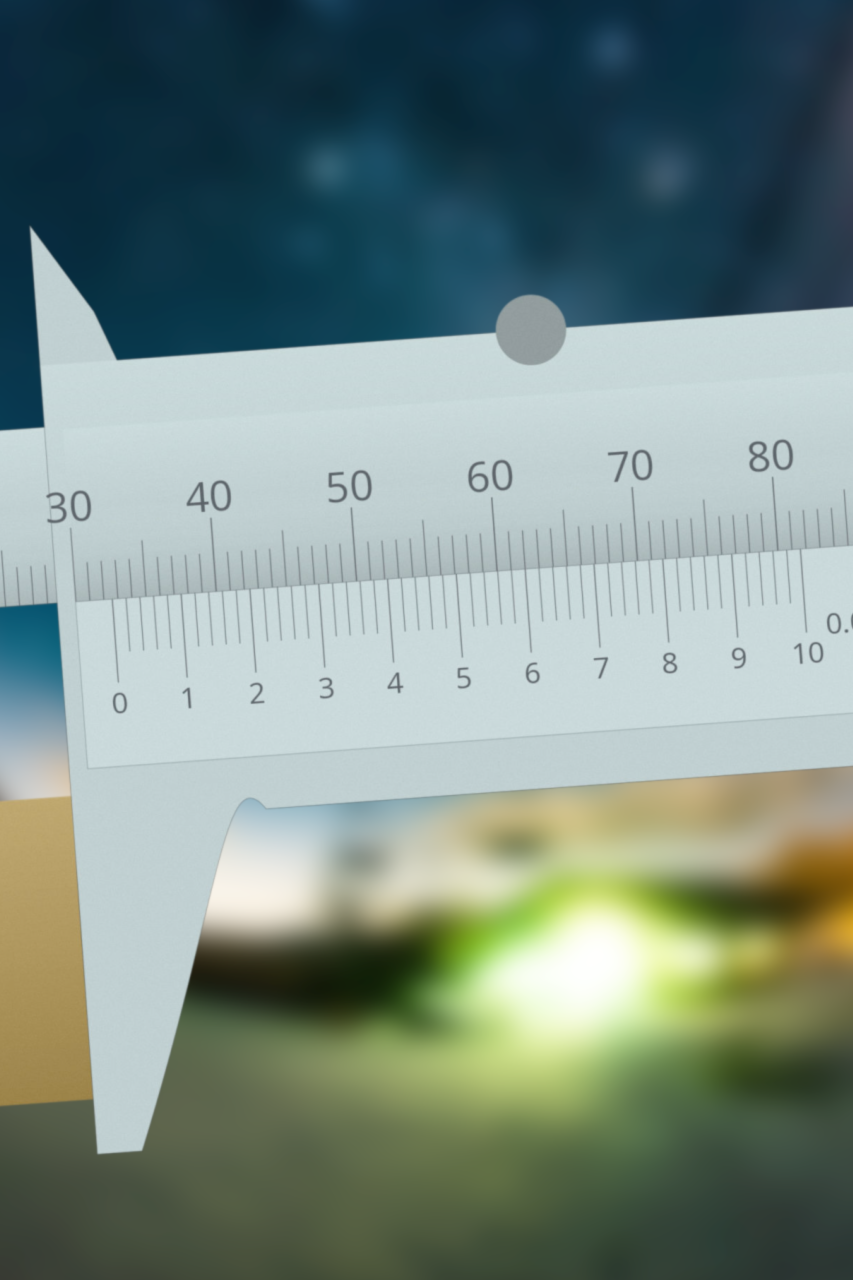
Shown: **32.6** mm
